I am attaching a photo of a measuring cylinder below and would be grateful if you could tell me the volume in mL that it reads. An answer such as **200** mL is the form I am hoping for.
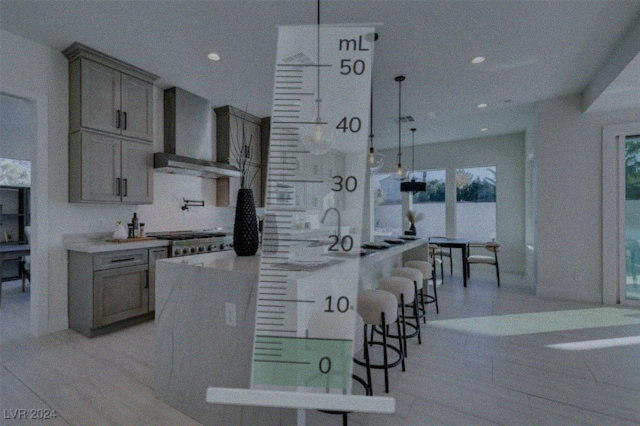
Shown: **4** mL
